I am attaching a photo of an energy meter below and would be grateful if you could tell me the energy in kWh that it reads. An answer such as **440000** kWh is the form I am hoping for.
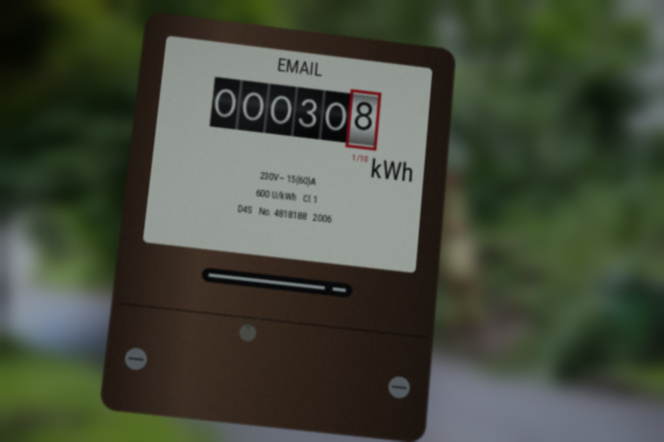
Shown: **30.8** kWh
